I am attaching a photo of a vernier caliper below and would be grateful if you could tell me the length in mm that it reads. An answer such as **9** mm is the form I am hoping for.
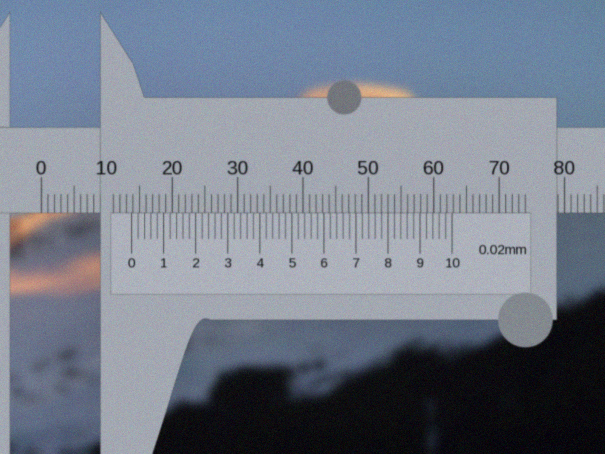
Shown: **13.8** mm
